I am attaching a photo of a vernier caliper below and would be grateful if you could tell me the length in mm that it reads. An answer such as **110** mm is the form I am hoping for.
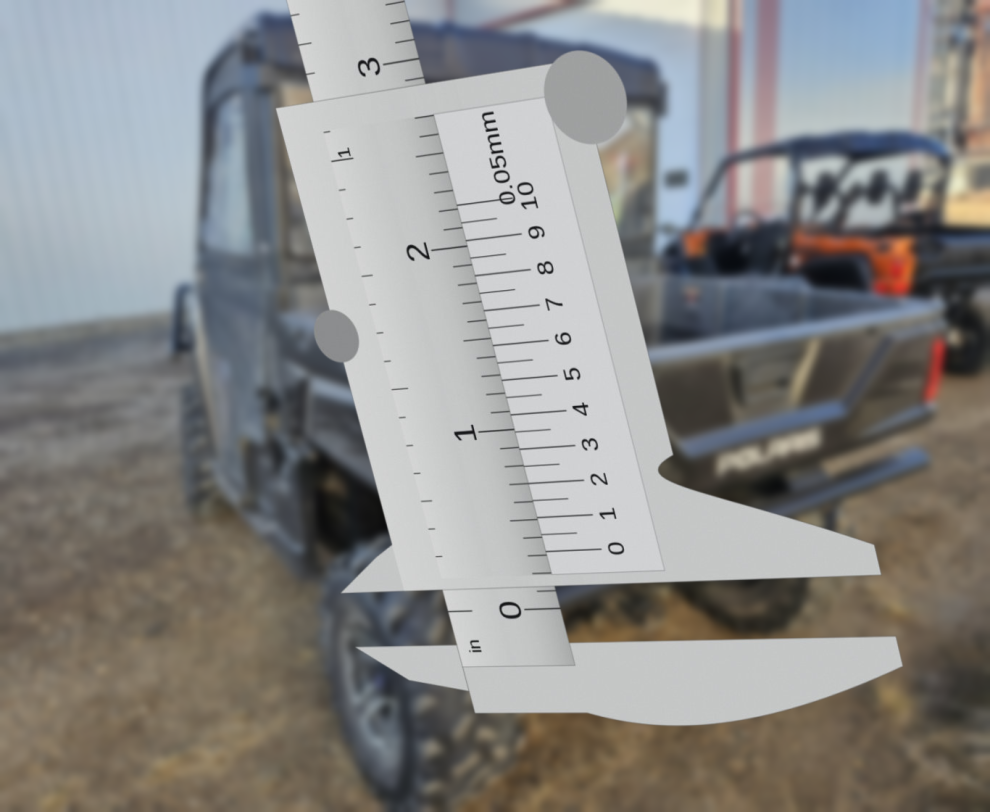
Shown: **3.2** mm
